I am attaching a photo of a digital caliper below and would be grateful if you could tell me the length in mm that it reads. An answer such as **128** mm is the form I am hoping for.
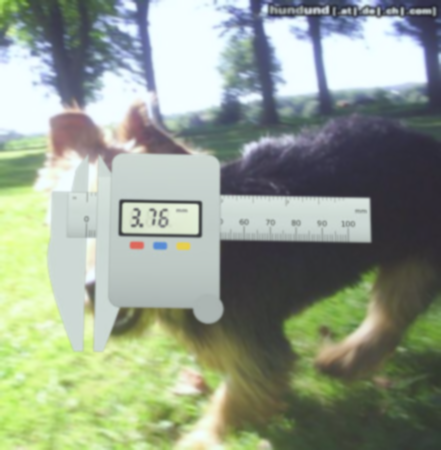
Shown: **3.76** mm
